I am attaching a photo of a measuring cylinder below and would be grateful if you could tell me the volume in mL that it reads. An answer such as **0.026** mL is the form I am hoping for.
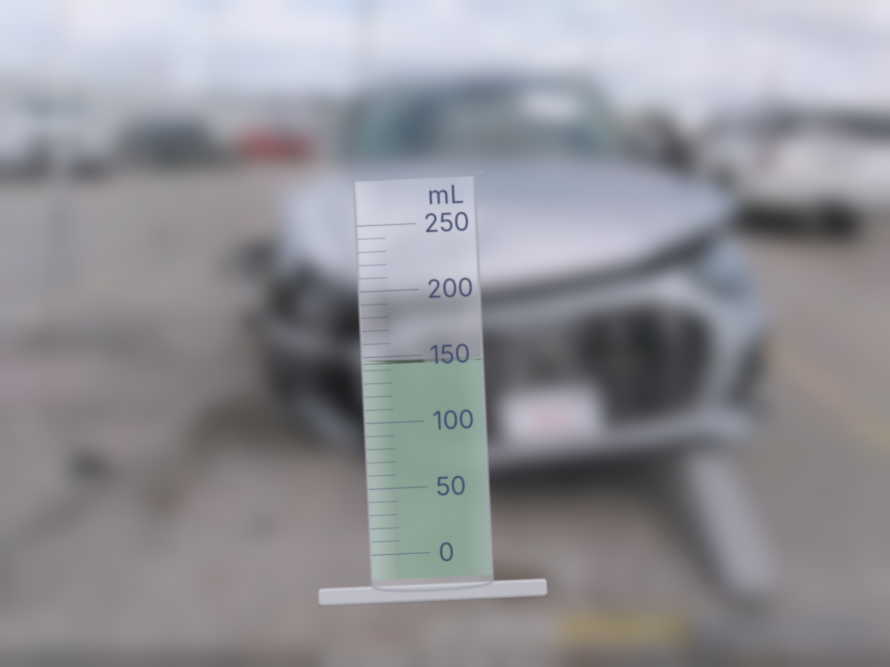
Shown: **145** mL
